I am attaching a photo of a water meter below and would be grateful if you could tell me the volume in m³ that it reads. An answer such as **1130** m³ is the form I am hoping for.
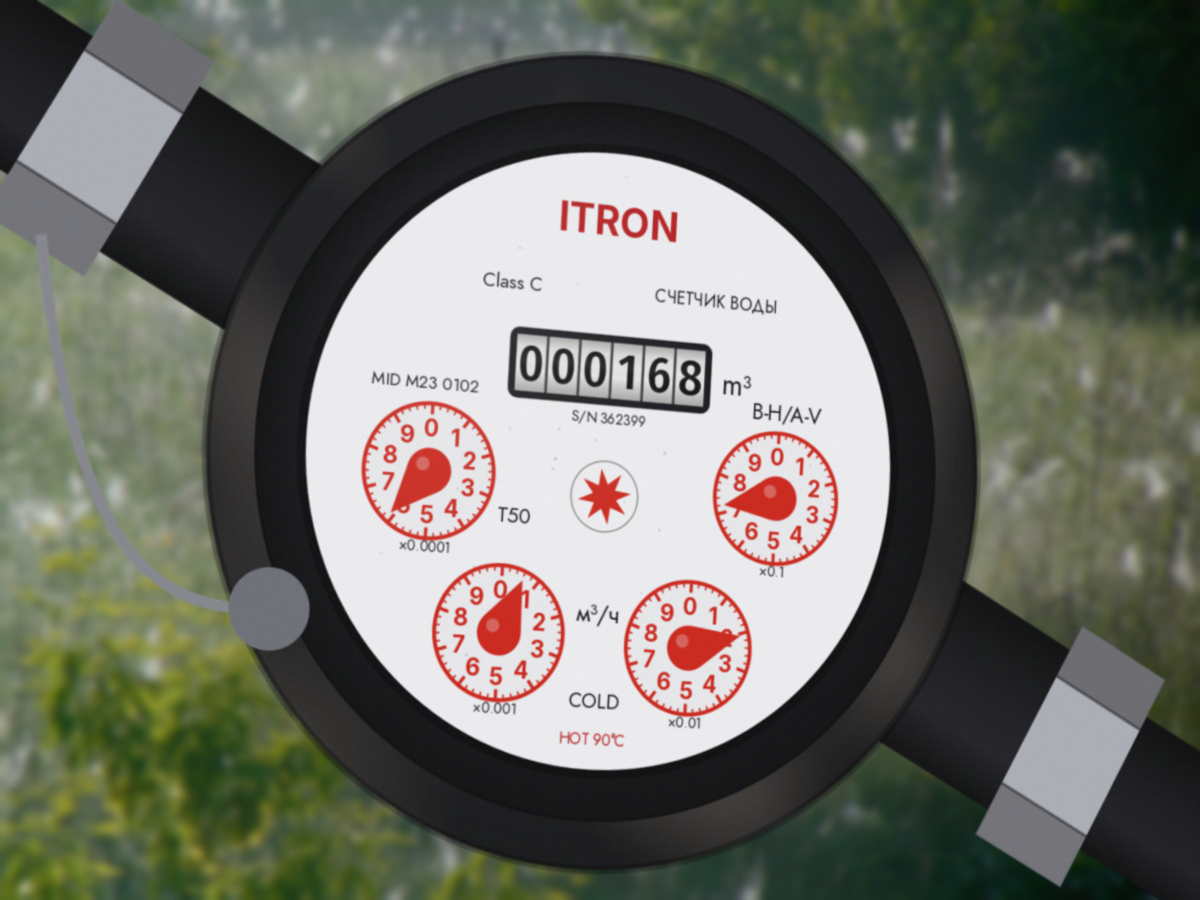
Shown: **168.7206** m³
